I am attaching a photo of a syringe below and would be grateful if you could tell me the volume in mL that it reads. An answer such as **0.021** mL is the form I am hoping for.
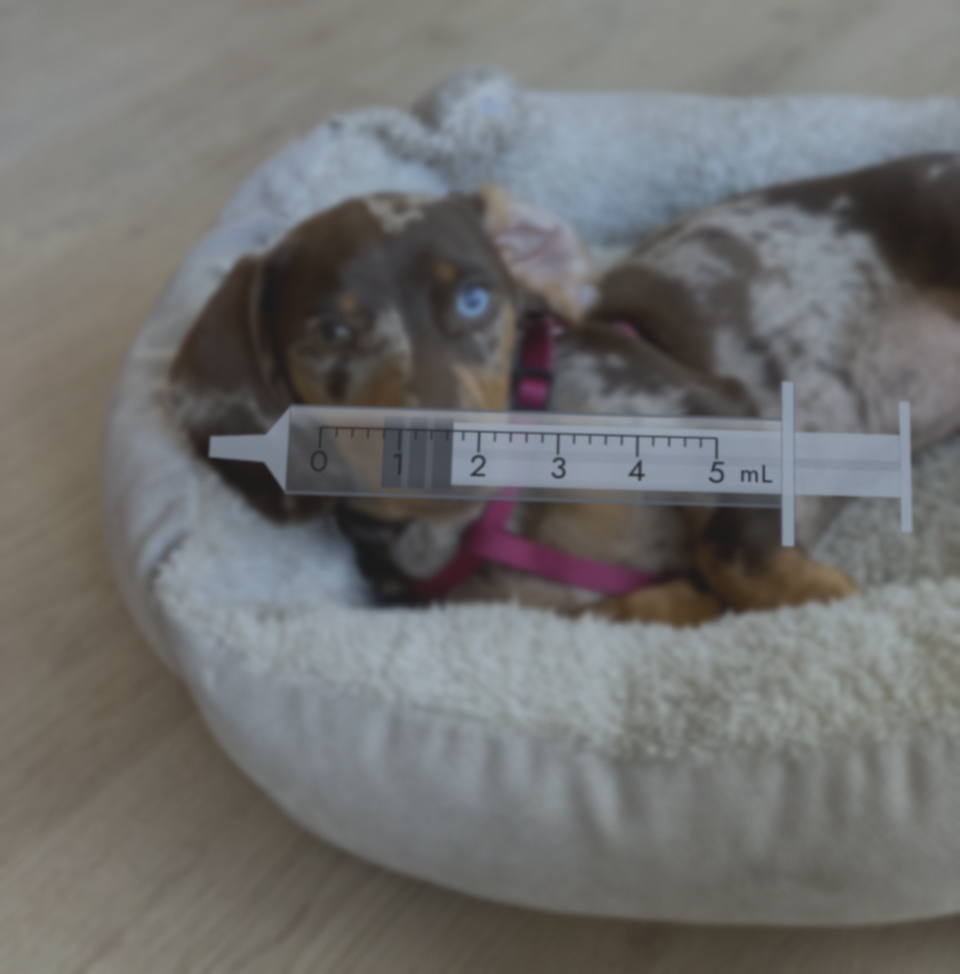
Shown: **0.8** mL
